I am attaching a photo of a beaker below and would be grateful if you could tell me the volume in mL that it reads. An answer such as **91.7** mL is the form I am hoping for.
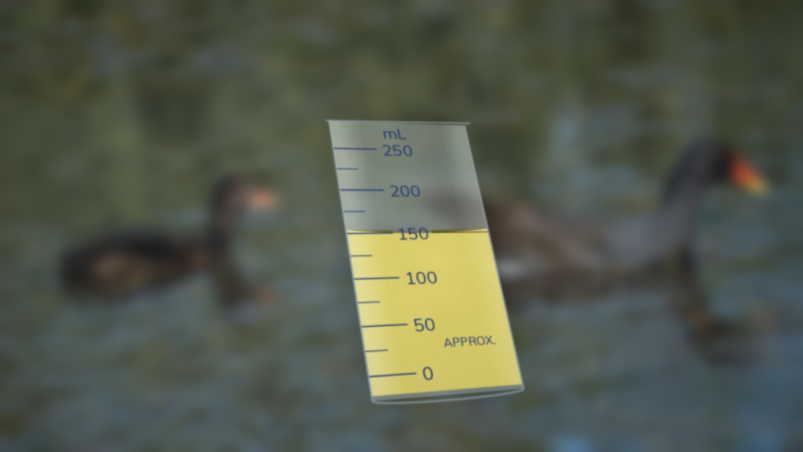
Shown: **150** mL
